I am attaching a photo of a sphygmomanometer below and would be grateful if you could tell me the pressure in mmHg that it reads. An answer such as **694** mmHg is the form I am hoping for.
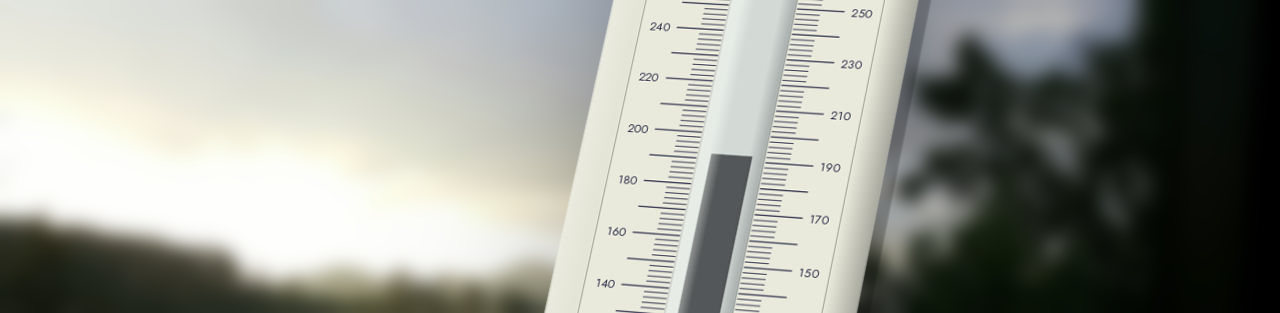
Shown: **192** mmHg
